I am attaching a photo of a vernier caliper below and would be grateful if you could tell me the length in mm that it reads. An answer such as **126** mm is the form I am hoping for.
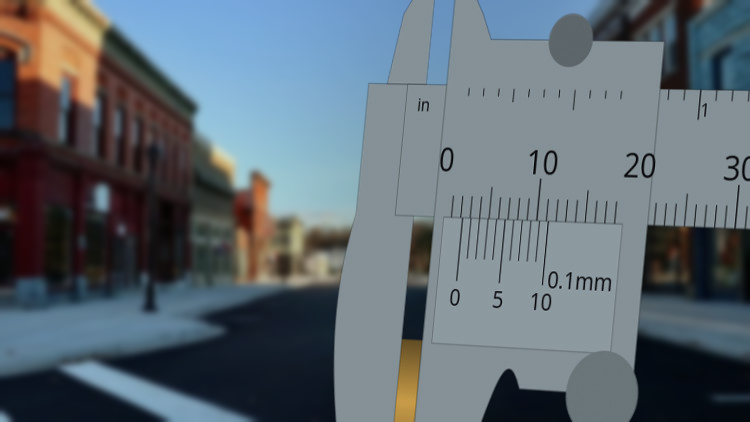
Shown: **2.2** mm
